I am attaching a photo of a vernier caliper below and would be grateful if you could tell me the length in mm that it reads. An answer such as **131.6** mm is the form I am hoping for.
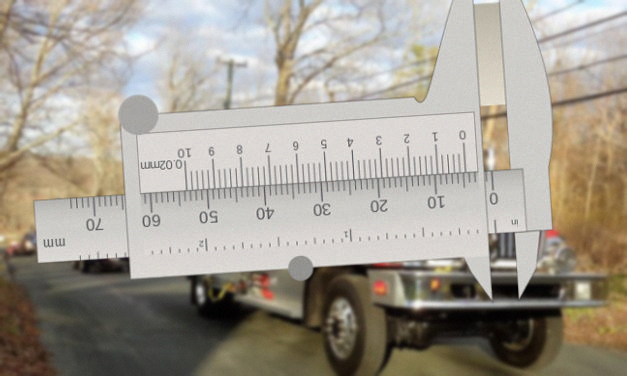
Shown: **4.6** mm
